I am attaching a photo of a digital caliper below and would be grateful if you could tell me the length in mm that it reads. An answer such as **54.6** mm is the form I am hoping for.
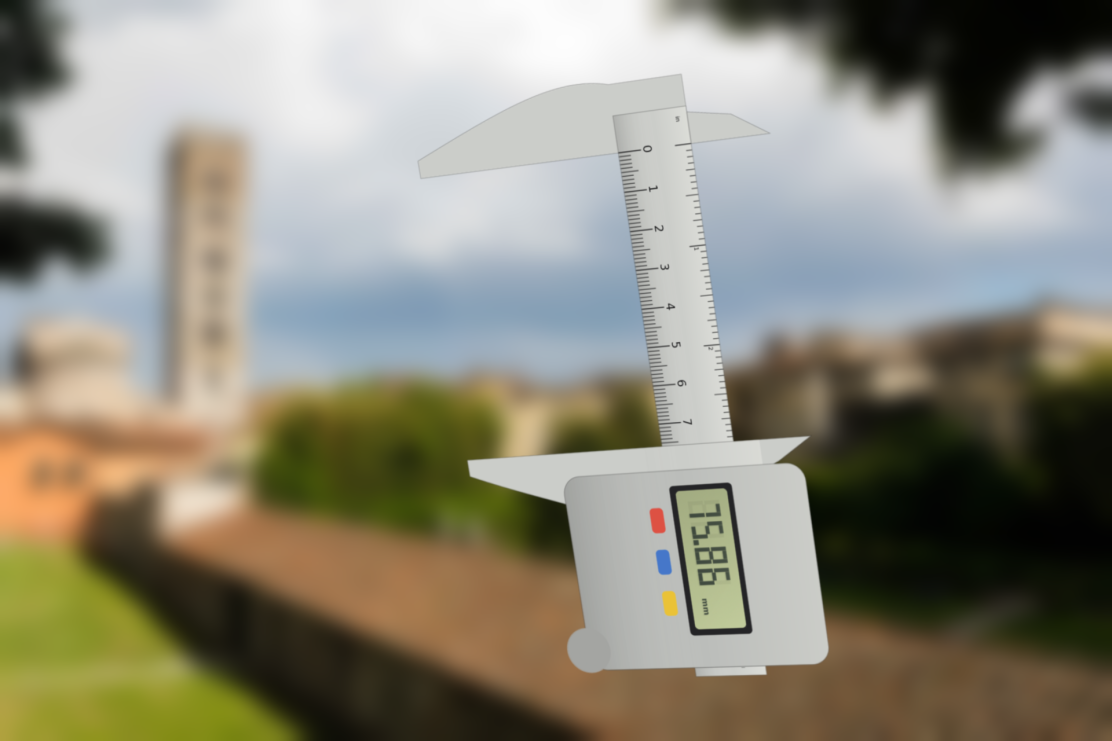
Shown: **75.86** mm
